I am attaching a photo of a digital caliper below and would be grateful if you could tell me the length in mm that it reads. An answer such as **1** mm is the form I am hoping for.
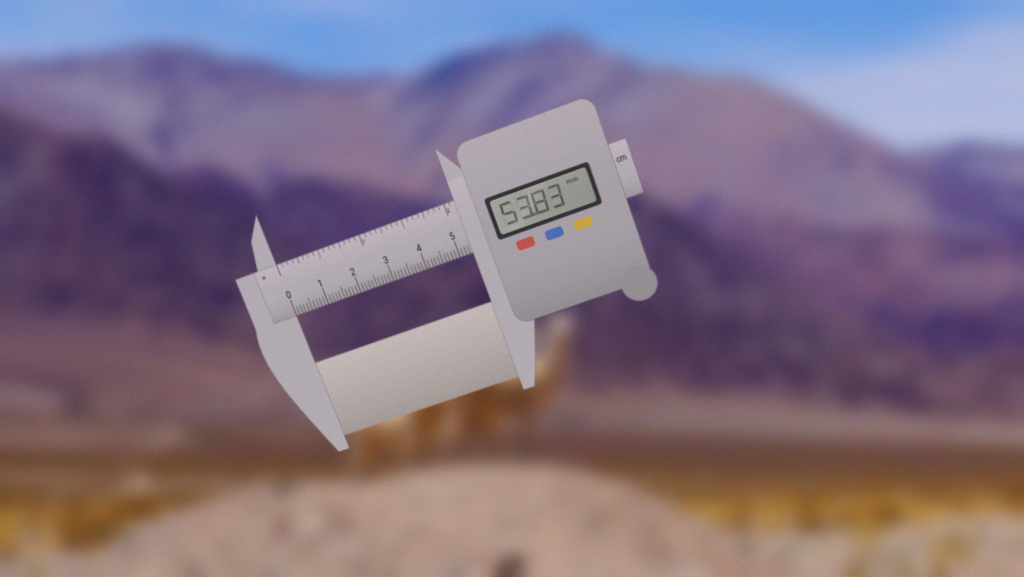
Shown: **53.83** mm
